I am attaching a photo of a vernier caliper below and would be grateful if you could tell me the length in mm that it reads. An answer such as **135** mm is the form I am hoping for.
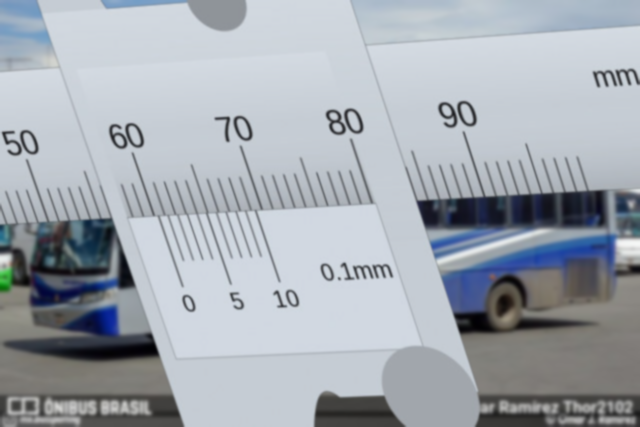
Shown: **60.4** mm
